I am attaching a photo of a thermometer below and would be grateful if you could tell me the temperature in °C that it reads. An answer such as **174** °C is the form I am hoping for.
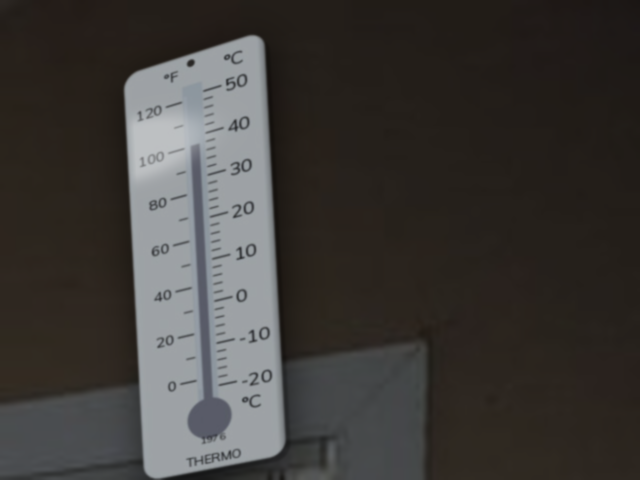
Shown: **38** °C
